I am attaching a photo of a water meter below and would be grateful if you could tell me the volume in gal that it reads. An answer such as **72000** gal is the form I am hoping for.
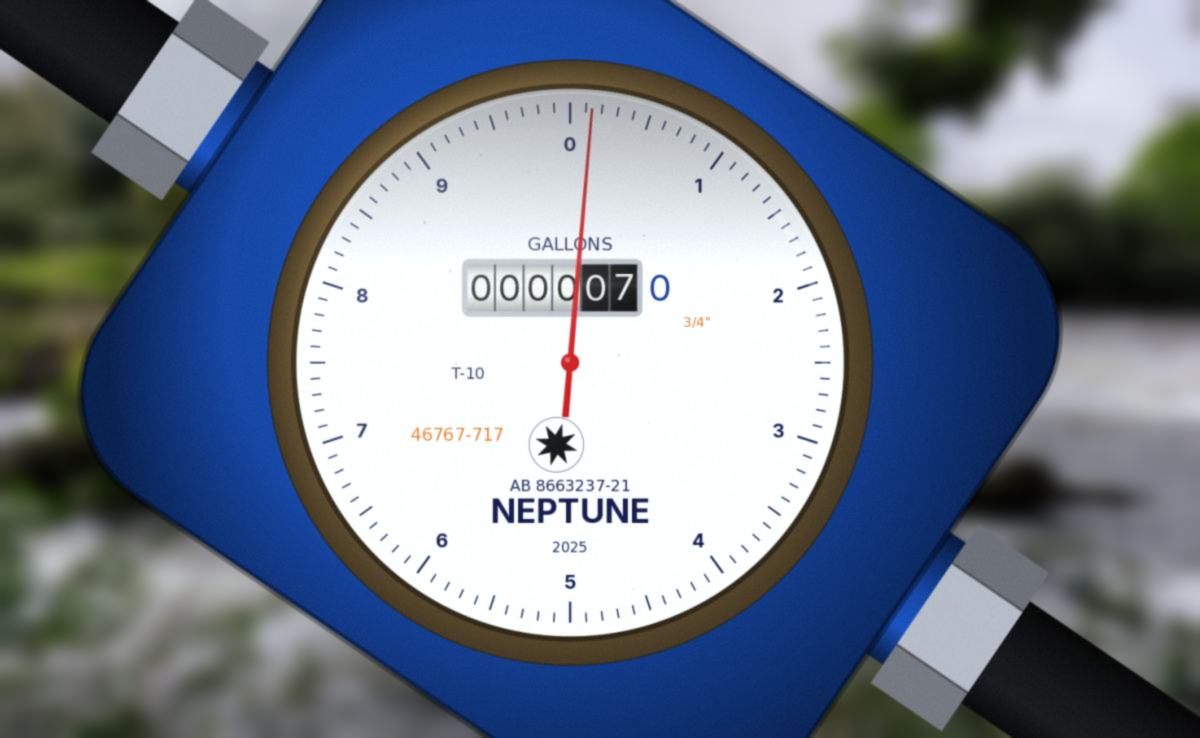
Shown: **70.1** gal
